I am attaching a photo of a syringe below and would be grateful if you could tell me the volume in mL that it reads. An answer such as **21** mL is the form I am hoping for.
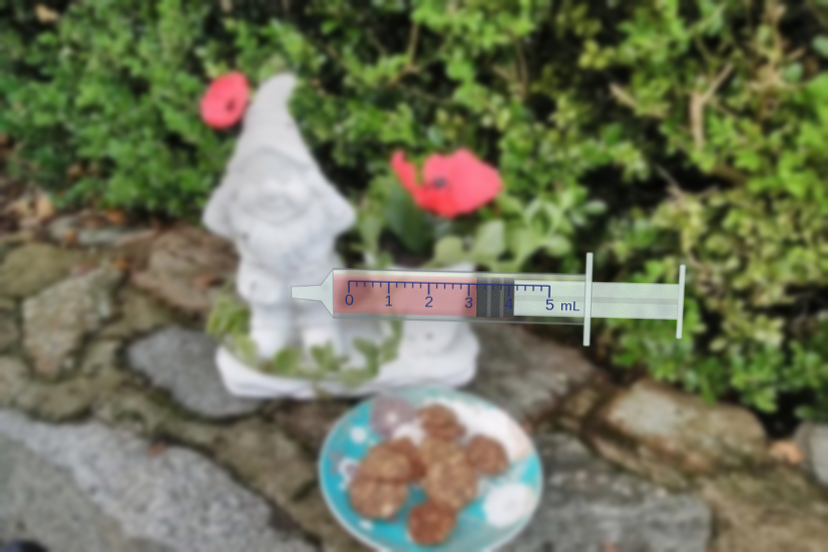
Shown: **3.2** mL
